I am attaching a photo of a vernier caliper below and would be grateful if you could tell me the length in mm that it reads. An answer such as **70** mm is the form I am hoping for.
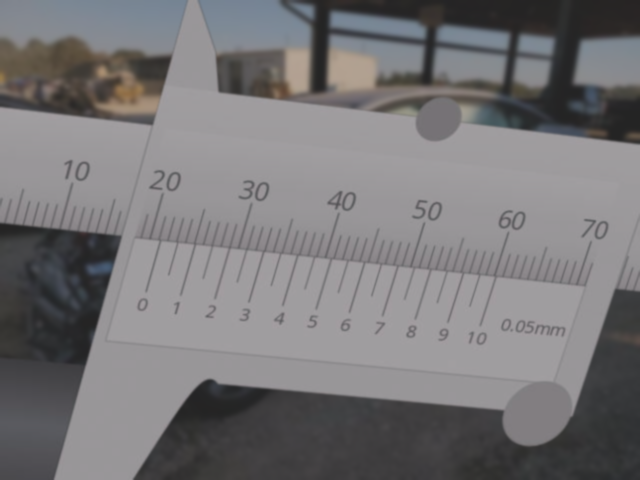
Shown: **21.2** mm
